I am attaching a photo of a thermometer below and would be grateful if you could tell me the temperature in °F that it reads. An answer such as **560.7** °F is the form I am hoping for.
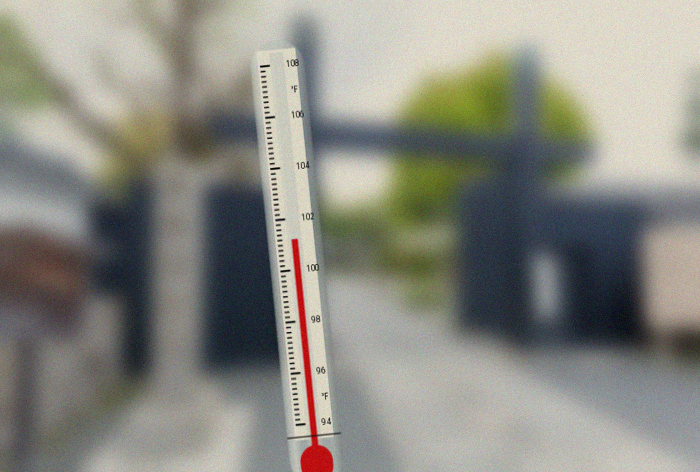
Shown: **101.2** °F
